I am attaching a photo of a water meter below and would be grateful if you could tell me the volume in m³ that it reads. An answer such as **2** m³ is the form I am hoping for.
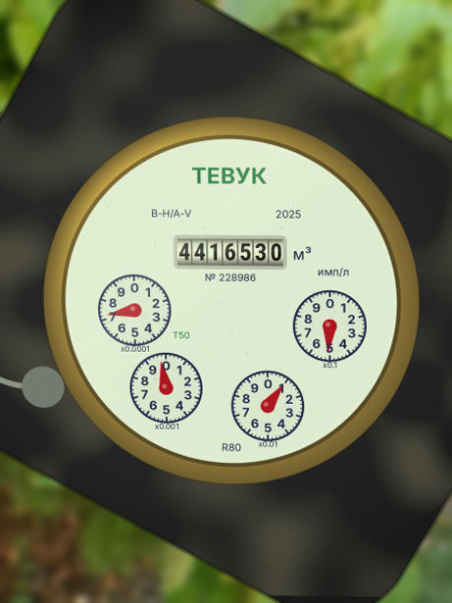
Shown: **4416530.5097** m³
